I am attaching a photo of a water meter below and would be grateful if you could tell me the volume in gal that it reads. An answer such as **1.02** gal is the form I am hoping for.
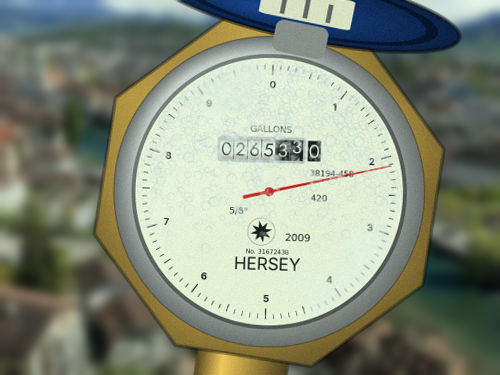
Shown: **265332.1** gal
